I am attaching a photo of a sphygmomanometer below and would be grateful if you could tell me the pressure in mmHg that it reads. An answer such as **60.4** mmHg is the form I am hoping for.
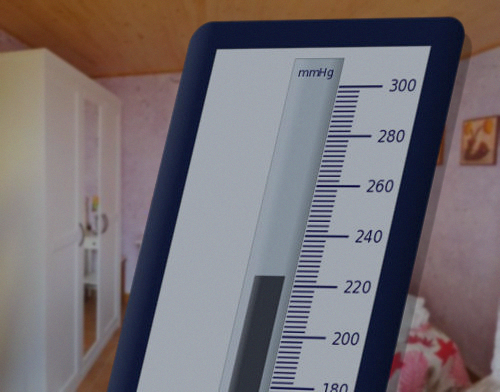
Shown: **224** mmHg
